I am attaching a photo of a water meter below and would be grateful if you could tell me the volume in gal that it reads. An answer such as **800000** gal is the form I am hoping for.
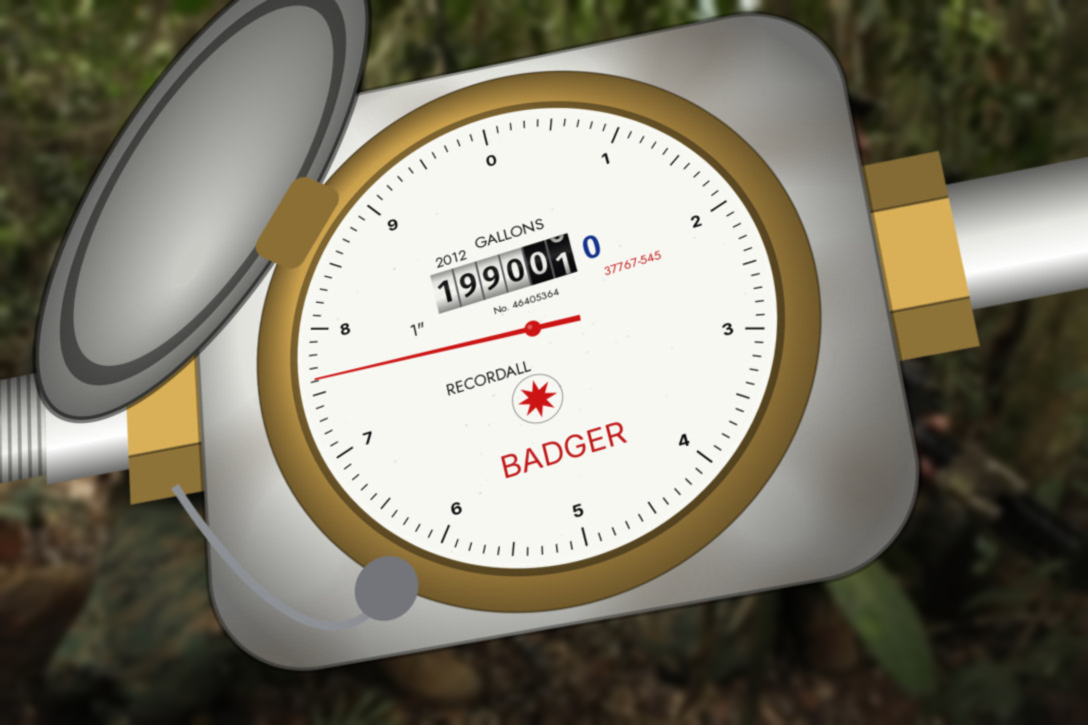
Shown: **1990007.6** gal
